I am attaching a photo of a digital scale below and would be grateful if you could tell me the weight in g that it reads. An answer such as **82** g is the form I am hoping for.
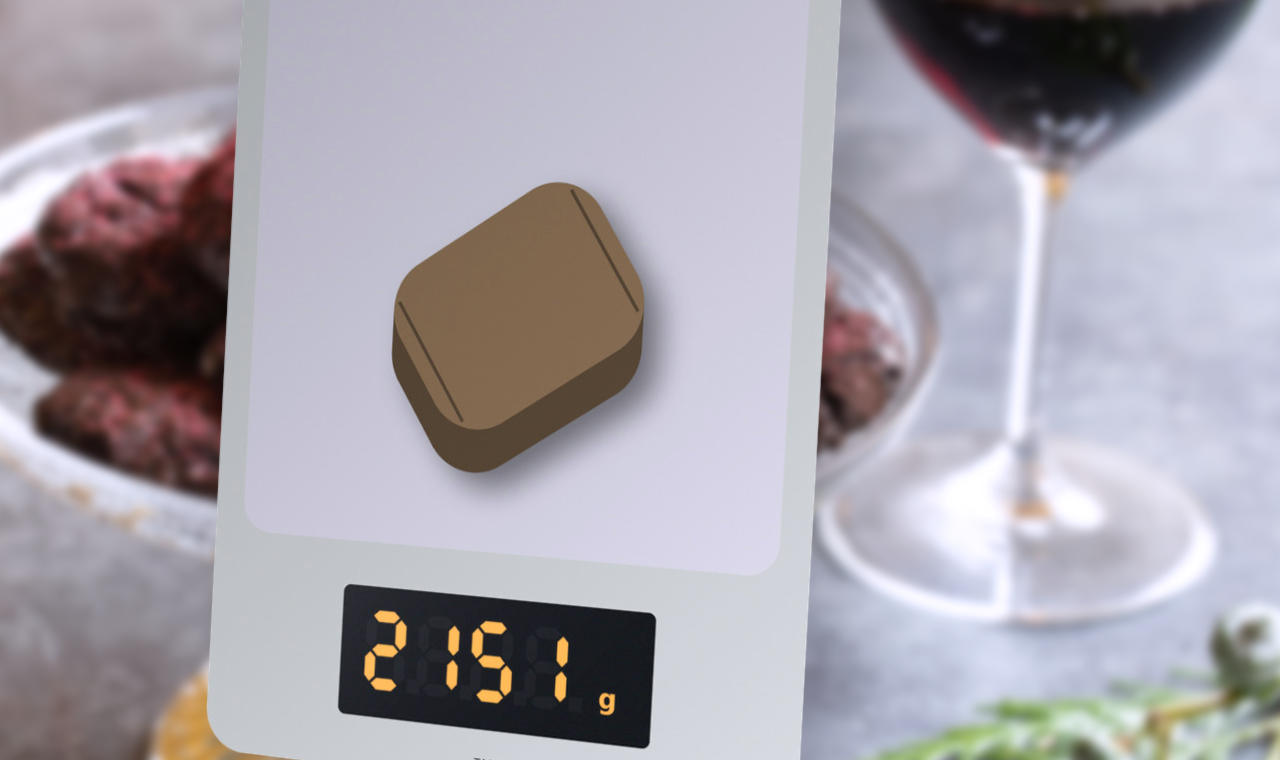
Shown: **2151** g
